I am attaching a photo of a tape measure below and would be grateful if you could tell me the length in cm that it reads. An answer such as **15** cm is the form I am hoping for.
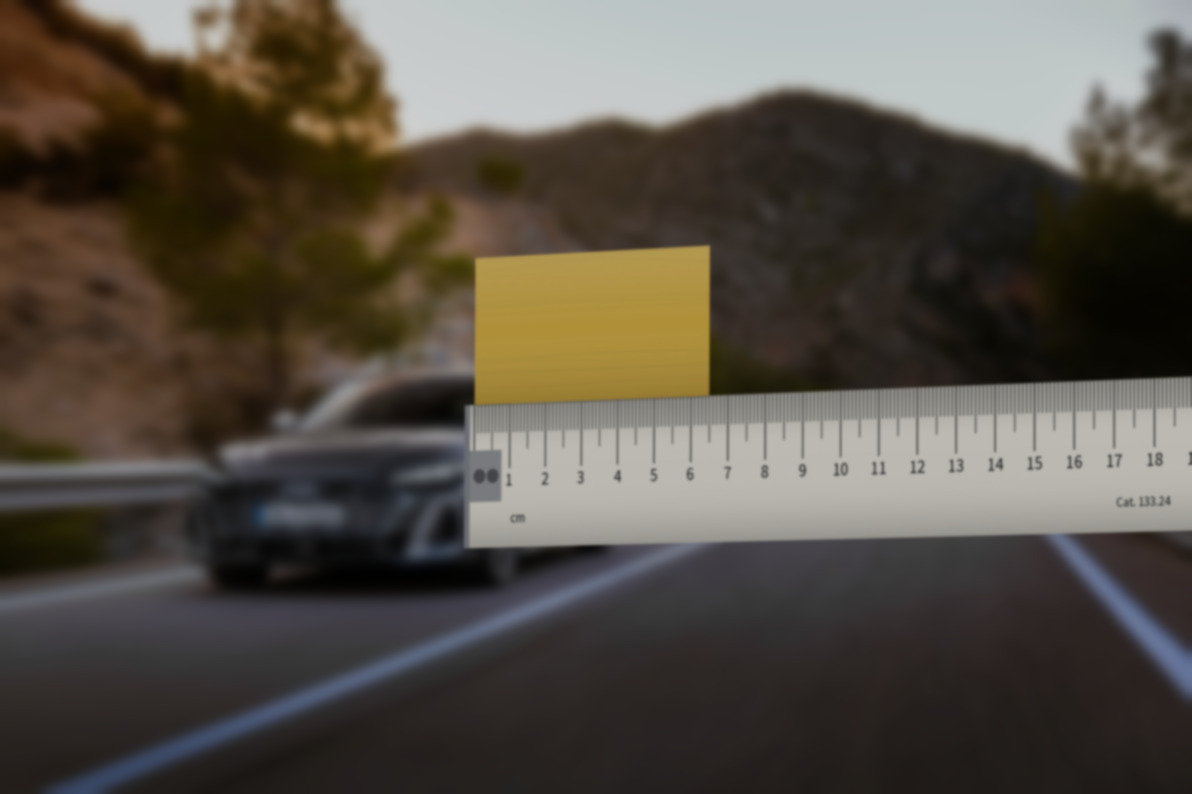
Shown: **6.5** cm
